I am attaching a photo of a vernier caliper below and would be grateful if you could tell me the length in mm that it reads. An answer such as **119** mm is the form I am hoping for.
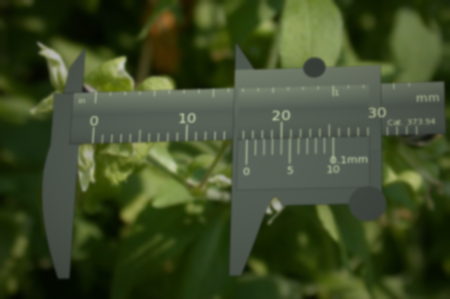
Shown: **16.4** mm
